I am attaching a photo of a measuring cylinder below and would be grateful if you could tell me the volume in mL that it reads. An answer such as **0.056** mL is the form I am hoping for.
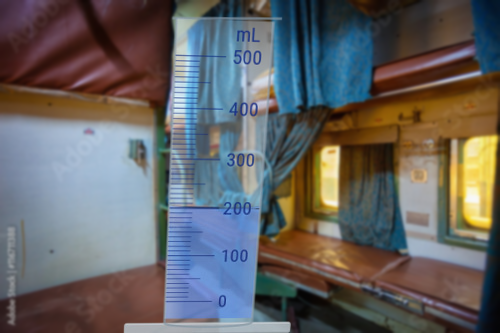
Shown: **200** mL
